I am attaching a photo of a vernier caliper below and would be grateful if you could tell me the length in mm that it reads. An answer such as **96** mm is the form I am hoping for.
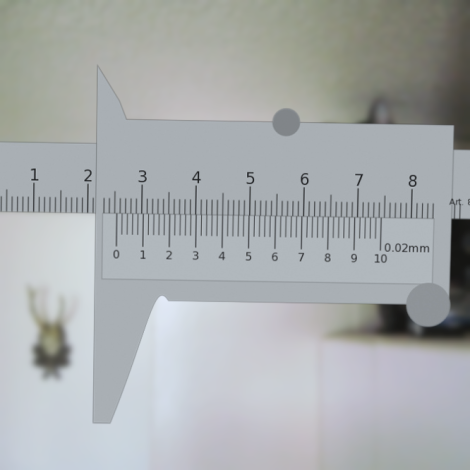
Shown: **25.4** mm
